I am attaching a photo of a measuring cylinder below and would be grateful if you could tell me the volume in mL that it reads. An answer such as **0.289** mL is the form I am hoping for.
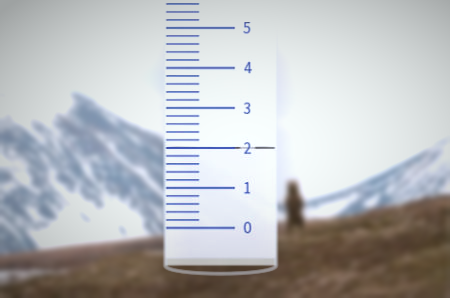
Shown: **2** mL
